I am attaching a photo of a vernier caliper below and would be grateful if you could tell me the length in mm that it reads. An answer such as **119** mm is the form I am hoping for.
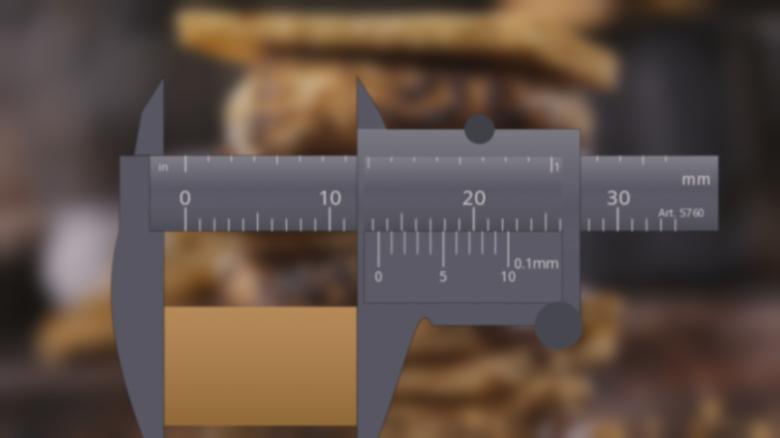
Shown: **13.4** mm
